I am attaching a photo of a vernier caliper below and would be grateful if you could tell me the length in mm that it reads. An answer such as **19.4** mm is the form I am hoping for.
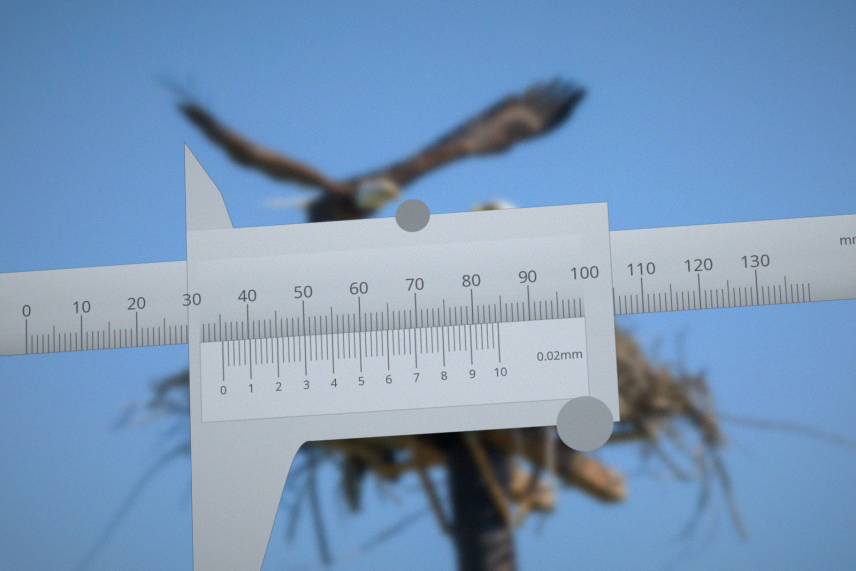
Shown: **35.4** mm
